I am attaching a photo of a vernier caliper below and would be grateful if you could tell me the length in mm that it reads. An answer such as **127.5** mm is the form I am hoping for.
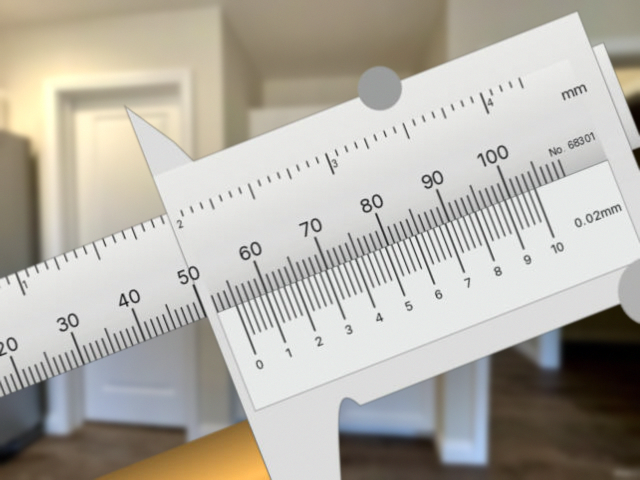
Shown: **55.0** mm
